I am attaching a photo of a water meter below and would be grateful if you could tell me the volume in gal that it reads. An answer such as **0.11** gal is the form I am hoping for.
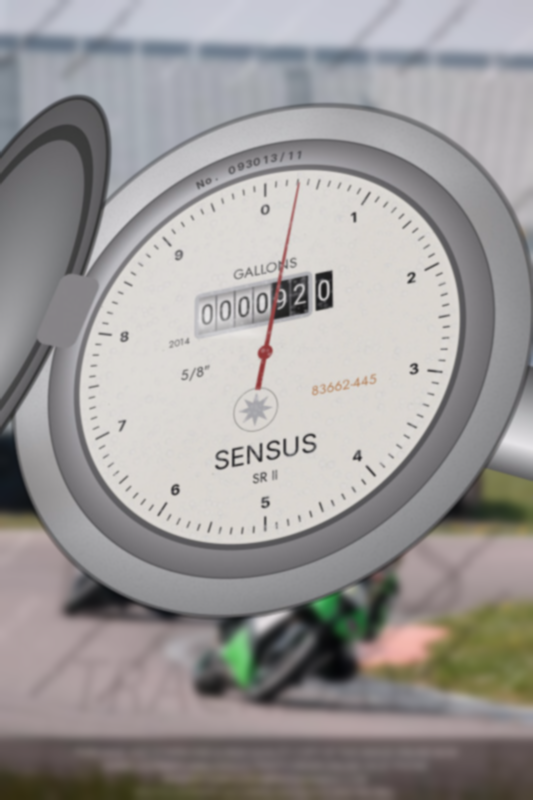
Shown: **920.3** gal
